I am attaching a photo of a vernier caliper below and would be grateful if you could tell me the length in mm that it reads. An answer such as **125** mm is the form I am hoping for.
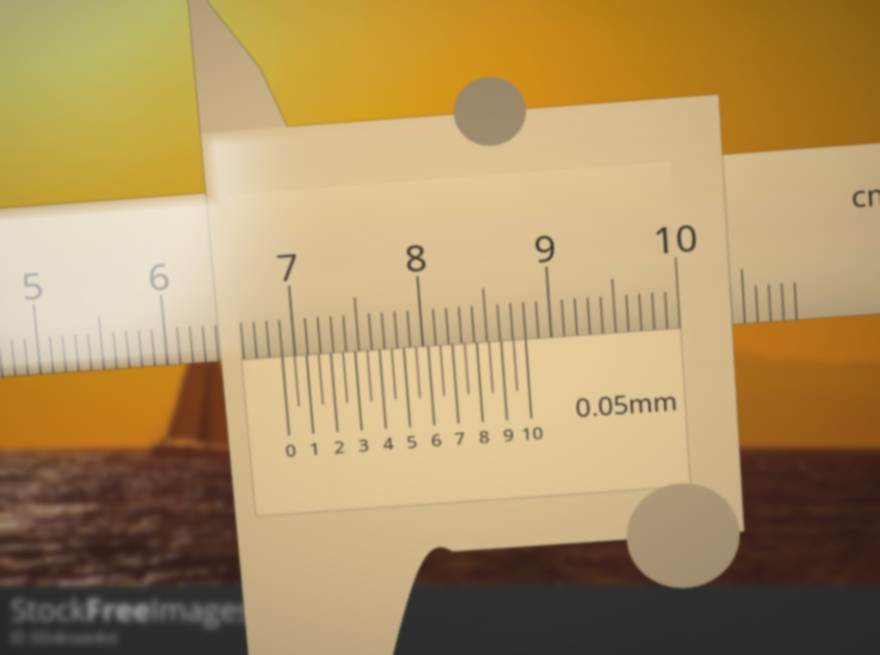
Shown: **69.0** mm
